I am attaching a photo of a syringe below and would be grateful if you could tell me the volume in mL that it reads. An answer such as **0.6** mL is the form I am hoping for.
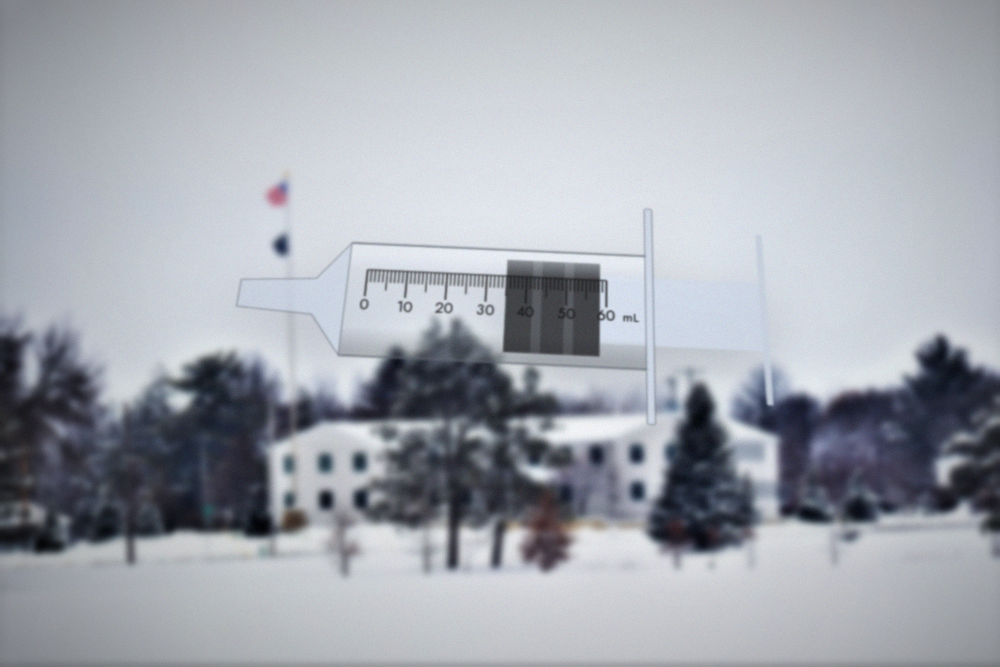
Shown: **35** mL
